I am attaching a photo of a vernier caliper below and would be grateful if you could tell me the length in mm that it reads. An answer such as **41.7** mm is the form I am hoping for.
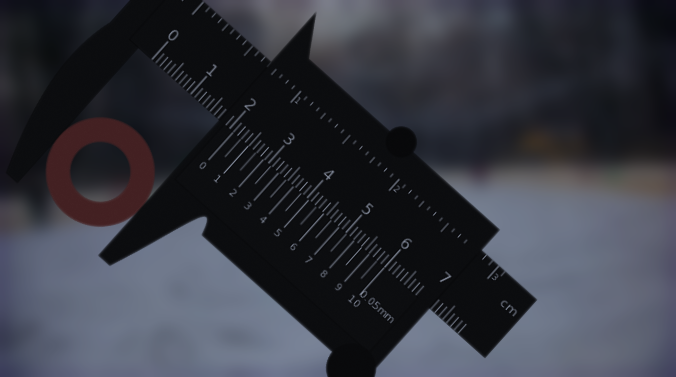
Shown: **21.0** mm
